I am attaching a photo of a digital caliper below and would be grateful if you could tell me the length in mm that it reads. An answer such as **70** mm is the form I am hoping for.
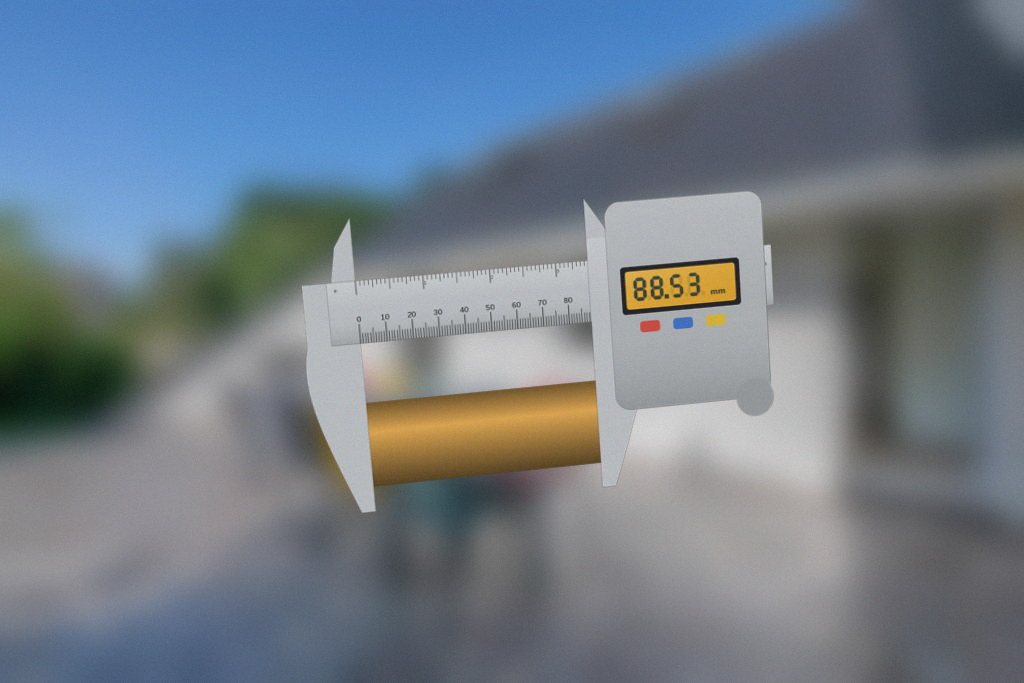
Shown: **88.53** mm
